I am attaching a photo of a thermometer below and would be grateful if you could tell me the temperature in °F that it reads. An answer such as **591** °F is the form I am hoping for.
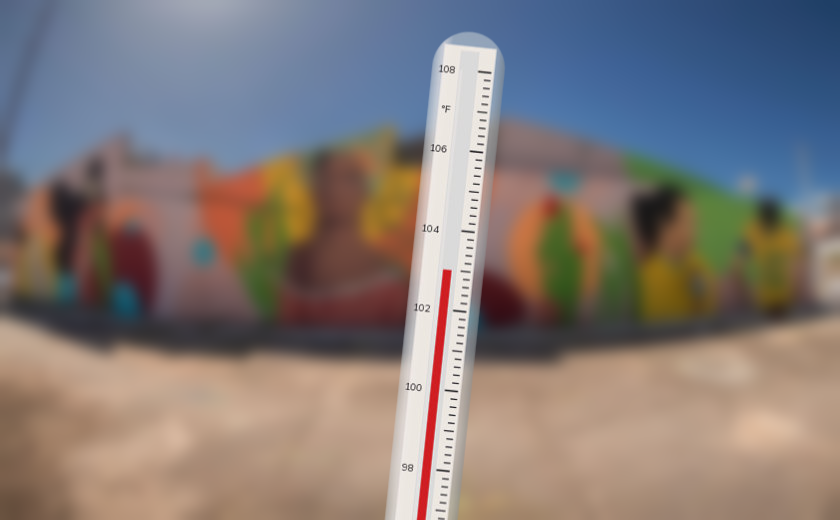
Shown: **103** °F
